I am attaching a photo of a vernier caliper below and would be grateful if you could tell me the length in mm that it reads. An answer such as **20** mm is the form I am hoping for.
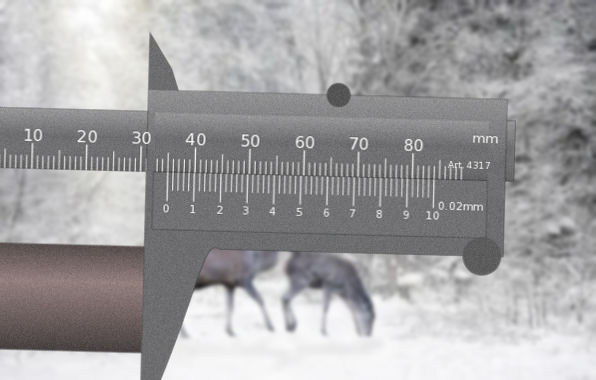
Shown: **35.0** mm
